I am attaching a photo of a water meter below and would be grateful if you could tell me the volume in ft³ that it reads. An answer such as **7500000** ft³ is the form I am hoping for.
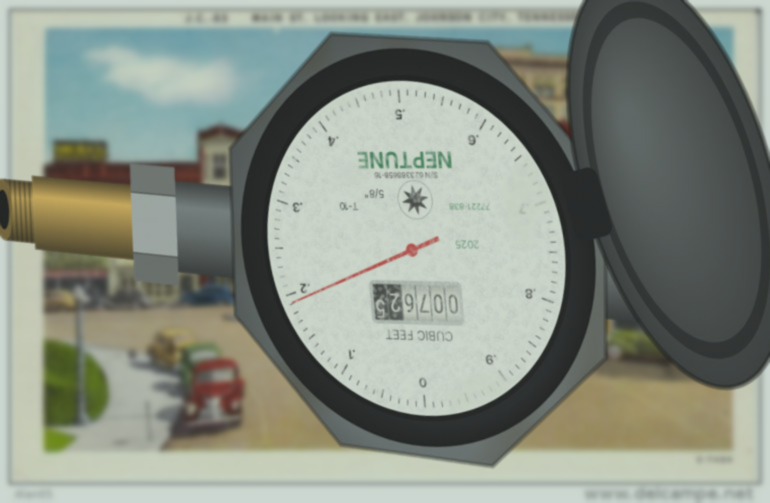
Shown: **7625.19** ft³
